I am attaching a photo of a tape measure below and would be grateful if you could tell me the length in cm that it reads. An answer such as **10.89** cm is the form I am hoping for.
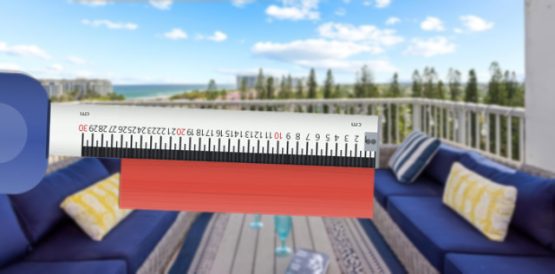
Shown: **26** cm
